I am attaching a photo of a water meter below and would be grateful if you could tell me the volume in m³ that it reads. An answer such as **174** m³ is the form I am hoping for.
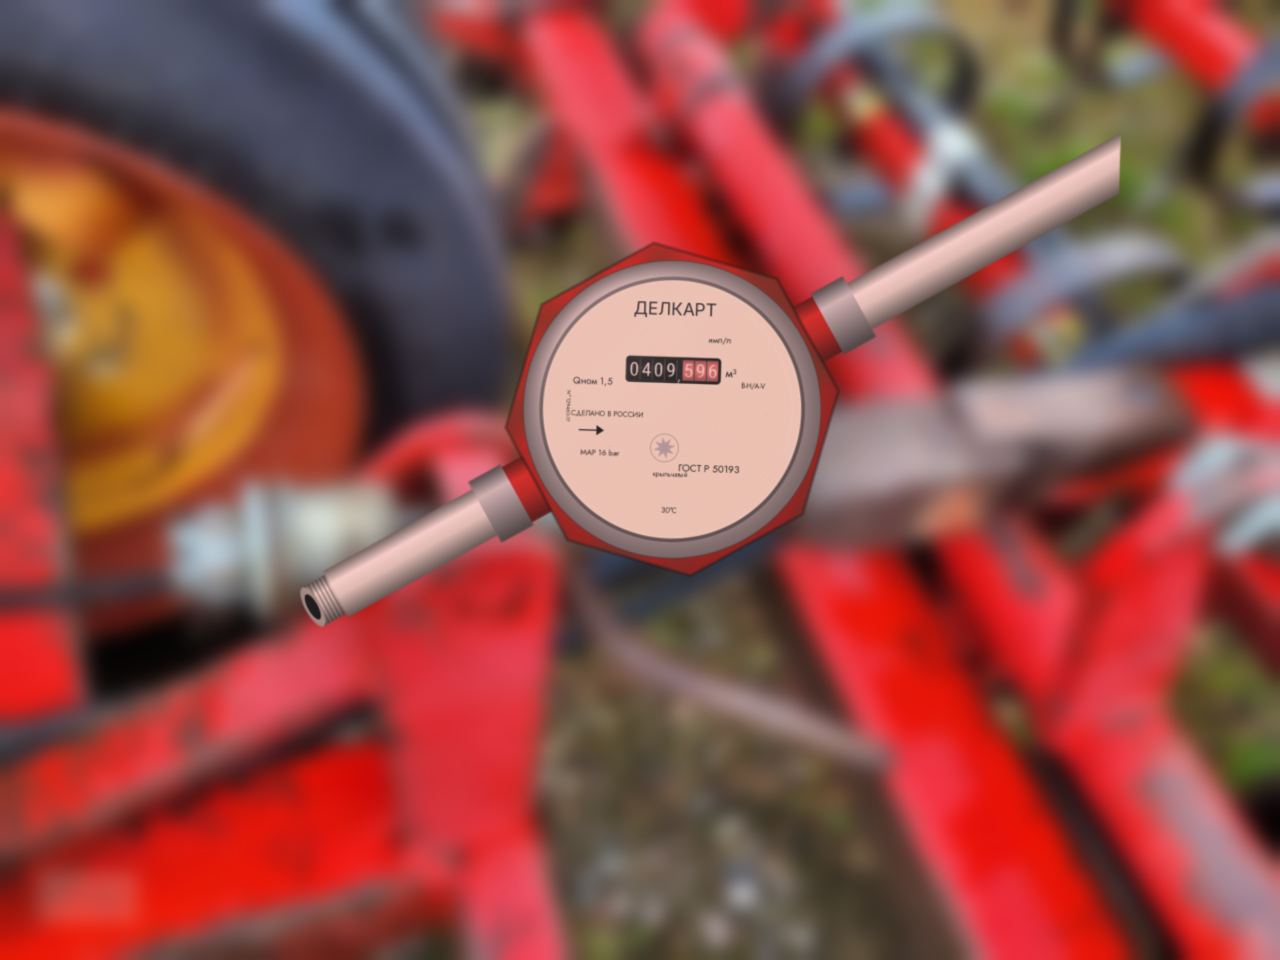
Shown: **409.596** m³
